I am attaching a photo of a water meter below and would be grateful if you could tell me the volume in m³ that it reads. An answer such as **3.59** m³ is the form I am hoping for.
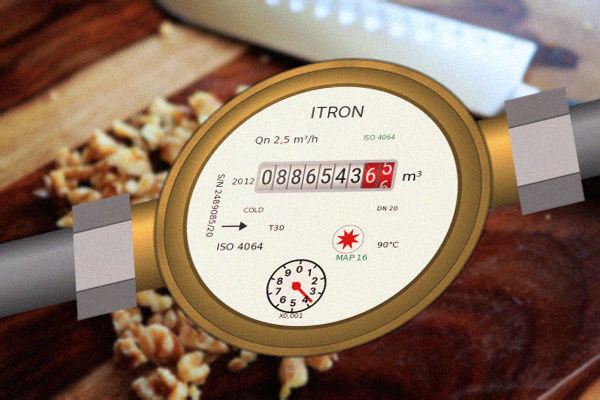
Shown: **886543.653** m³
